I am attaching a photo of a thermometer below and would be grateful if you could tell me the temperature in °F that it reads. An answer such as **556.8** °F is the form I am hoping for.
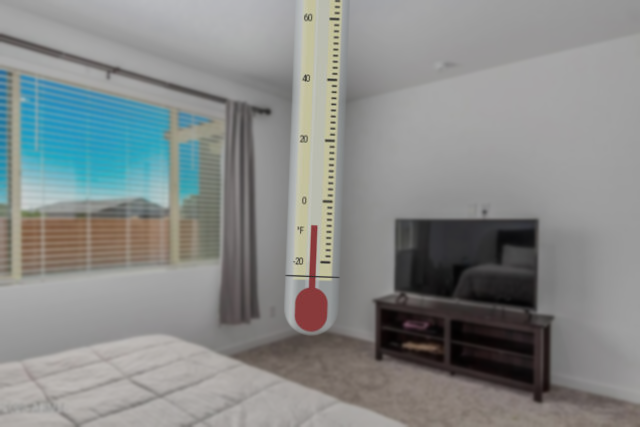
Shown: **-8** °F
